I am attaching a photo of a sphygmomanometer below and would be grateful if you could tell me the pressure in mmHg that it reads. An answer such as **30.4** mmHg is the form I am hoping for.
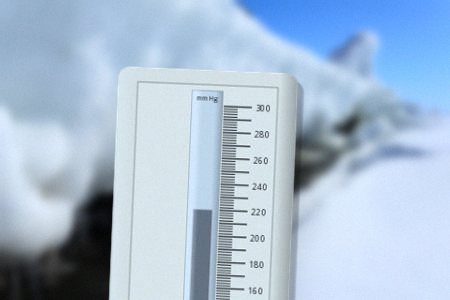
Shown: **220** mmHg
